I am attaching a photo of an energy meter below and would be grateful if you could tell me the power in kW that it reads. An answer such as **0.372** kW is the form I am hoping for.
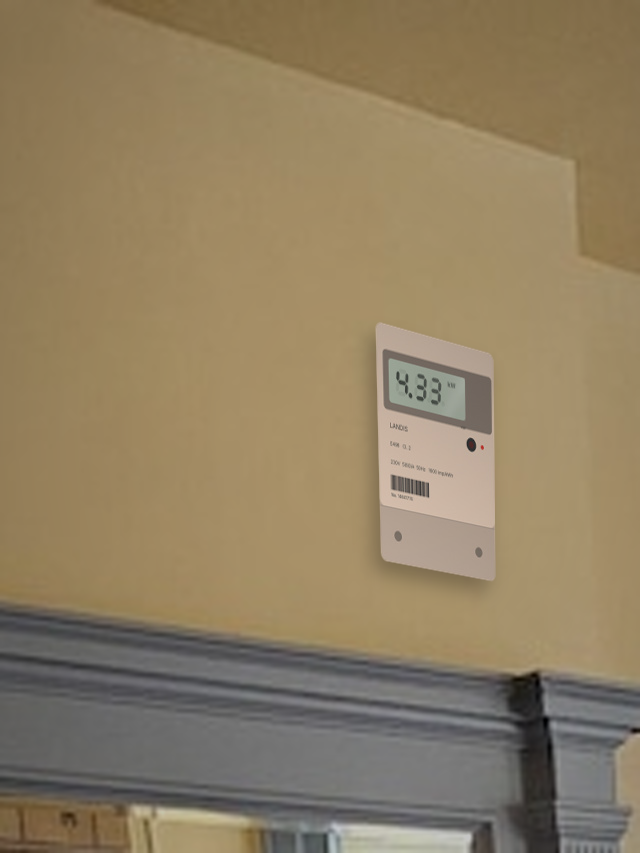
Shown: **4.33** kW
